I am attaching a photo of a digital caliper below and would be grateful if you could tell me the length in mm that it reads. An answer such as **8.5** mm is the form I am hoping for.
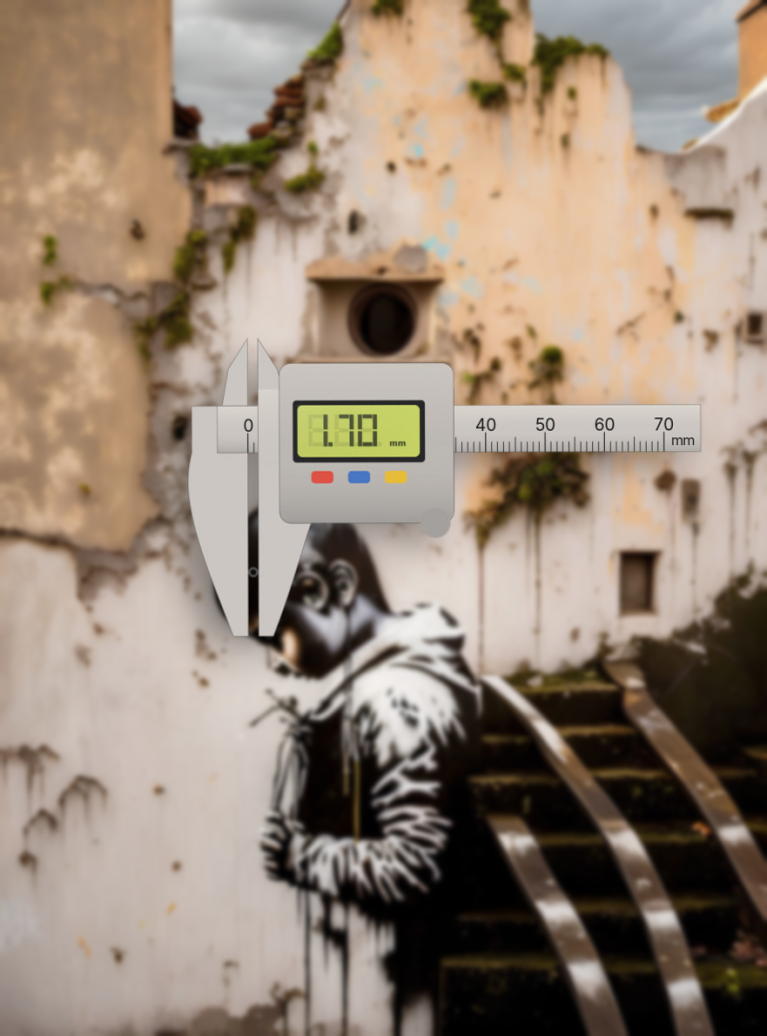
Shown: **1.70** mm
